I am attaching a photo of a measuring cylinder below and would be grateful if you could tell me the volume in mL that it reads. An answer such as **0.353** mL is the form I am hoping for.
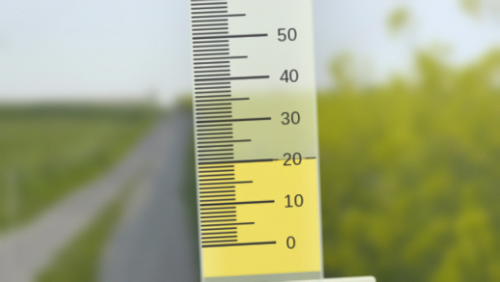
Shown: **20** mL
